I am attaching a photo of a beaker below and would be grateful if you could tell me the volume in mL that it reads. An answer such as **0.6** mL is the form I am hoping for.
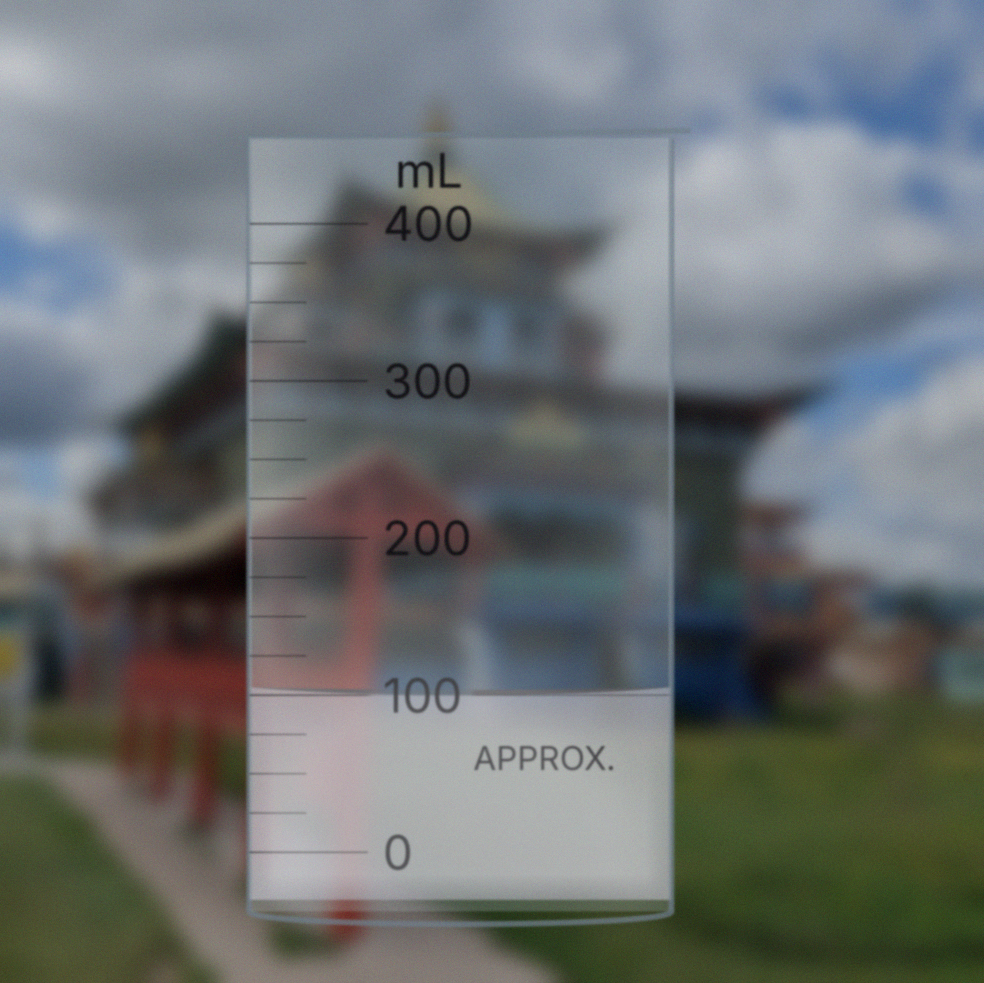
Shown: **100** mL
